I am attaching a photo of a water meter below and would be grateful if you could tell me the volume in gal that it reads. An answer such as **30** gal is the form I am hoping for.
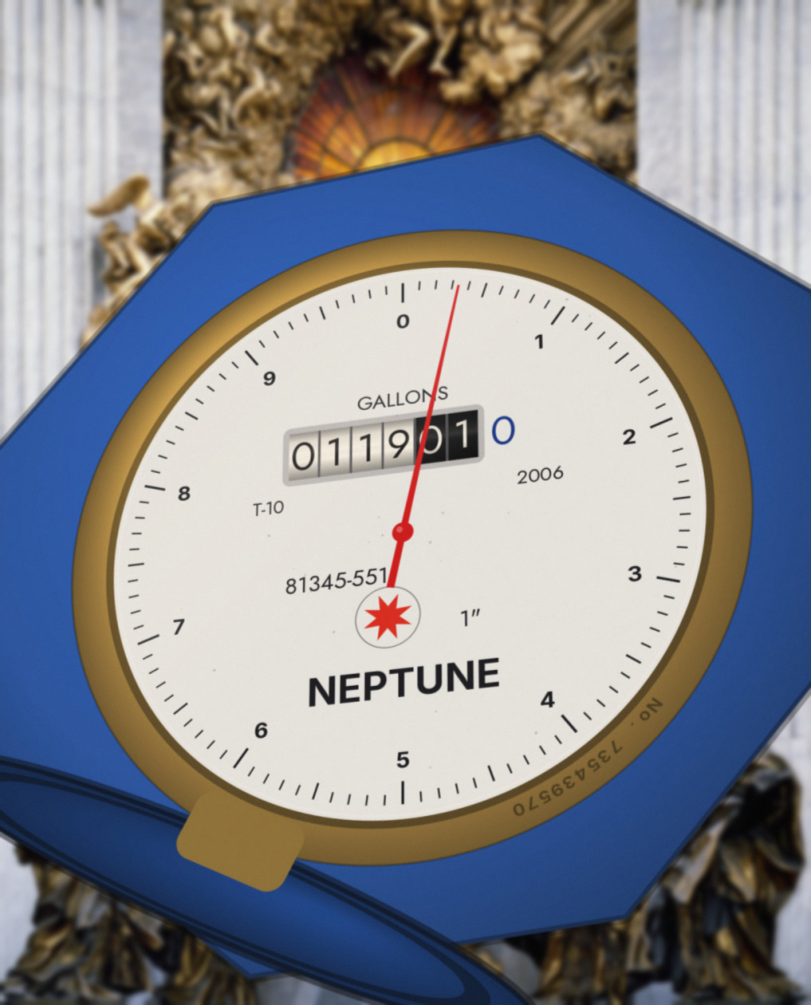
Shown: **119010.3** gal
